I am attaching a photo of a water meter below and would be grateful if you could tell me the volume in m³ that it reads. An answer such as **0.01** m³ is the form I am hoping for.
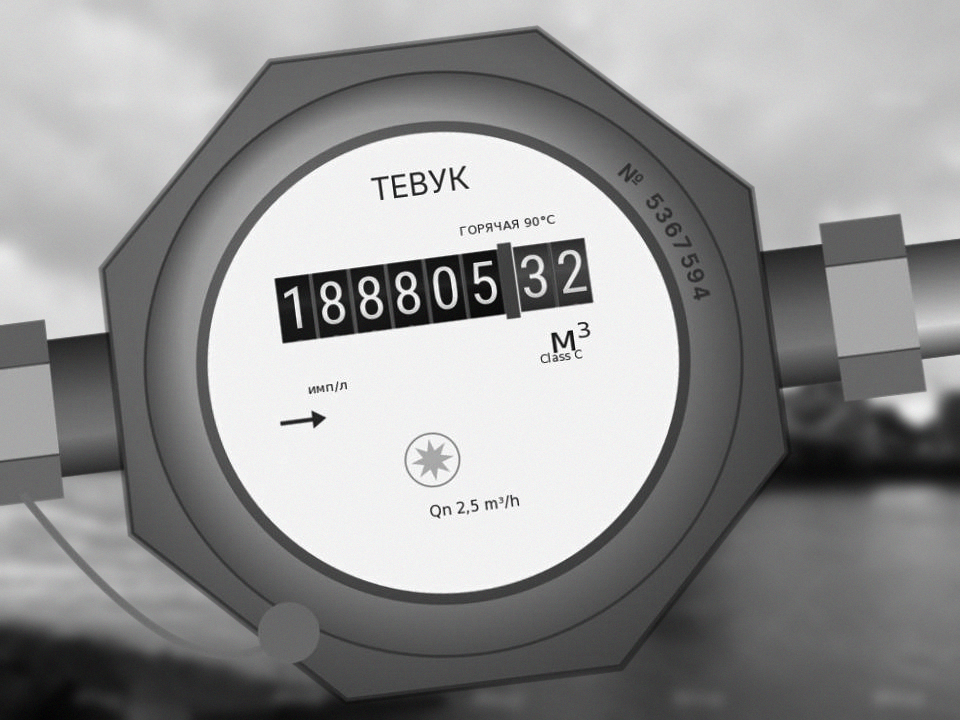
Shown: **188805.32** m³
